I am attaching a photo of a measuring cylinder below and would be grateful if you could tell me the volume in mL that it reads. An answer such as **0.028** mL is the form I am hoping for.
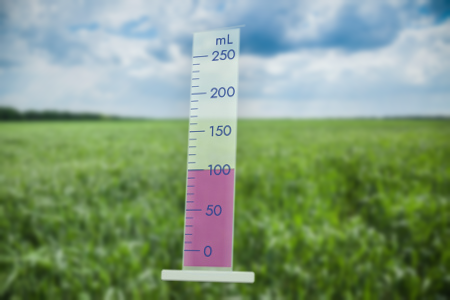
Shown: **100** mL
